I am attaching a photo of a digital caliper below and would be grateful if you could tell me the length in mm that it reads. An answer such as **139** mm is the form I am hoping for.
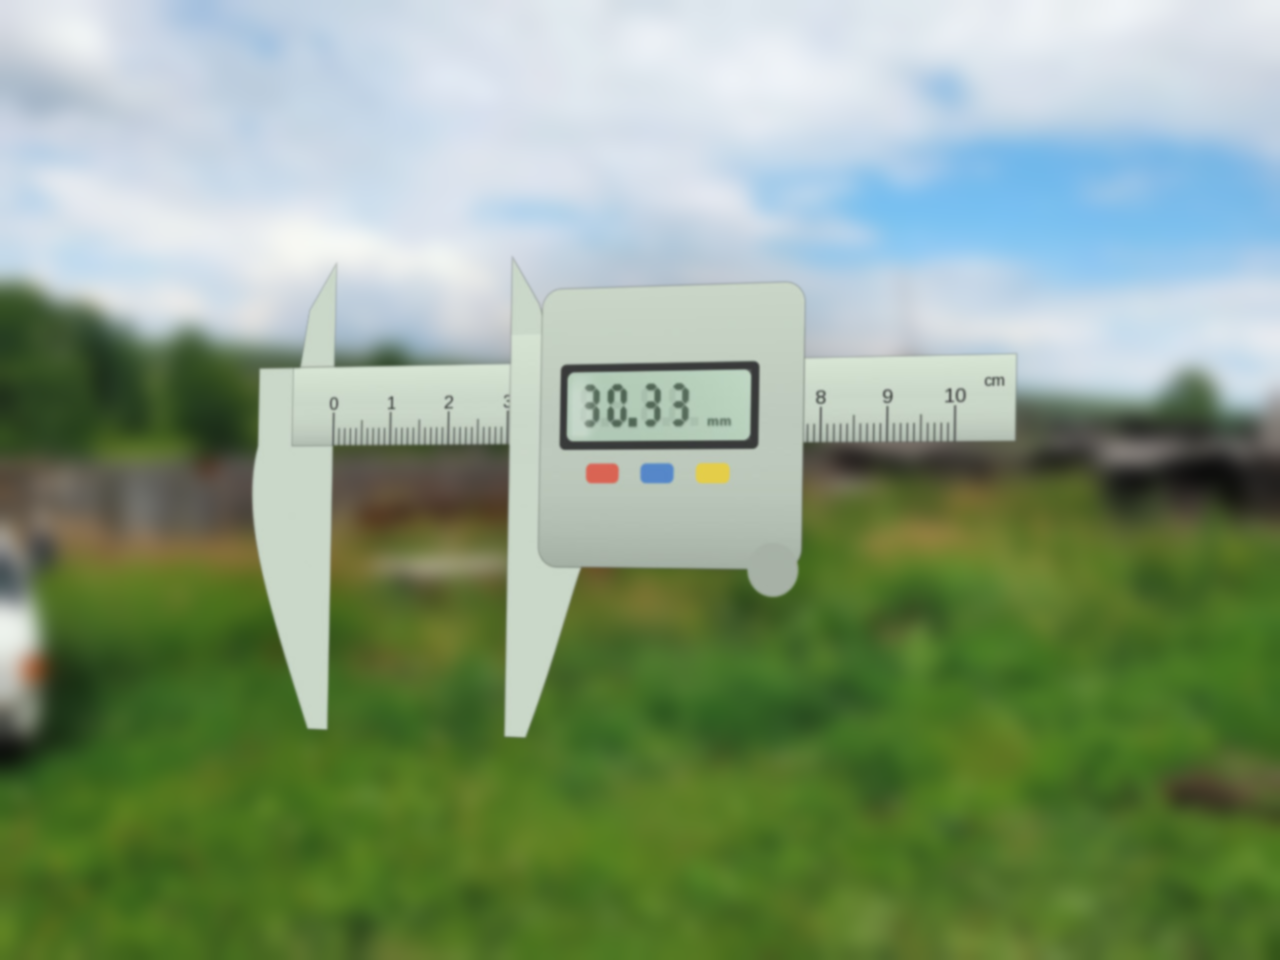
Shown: **30.33** mm
